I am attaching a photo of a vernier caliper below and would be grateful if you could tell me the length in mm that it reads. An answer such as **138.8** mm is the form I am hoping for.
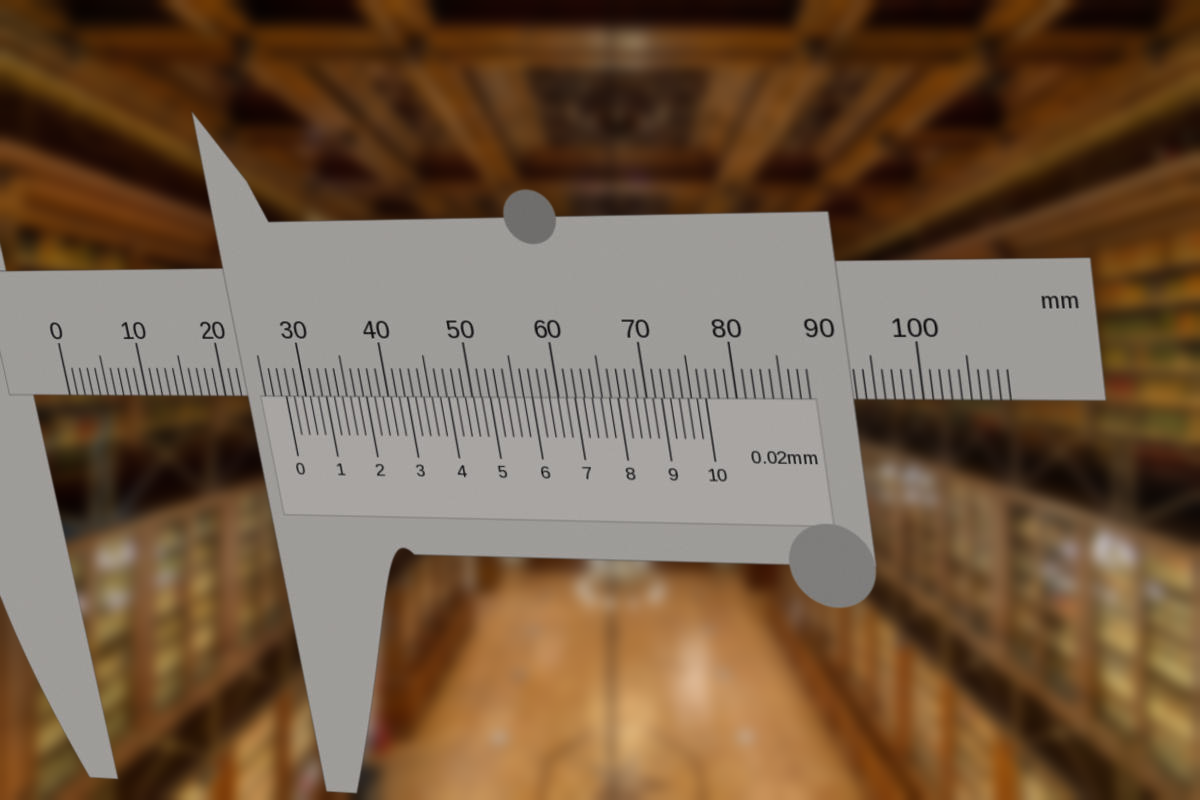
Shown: **27.6** mm
